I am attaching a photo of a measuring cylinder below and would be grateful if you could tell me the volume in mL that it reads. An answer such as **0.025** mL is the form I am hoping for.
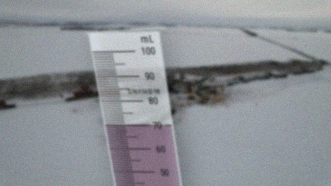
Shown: **70** mL
